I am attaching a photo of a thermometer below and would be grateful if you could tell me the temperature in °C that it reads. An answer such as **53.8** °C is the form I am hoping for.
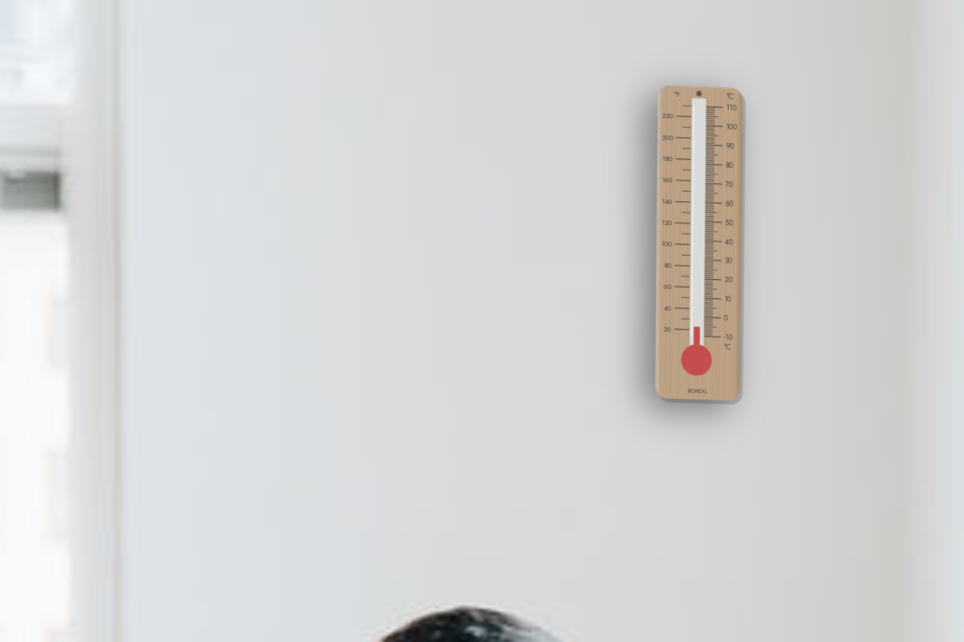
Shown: **-5** °C
